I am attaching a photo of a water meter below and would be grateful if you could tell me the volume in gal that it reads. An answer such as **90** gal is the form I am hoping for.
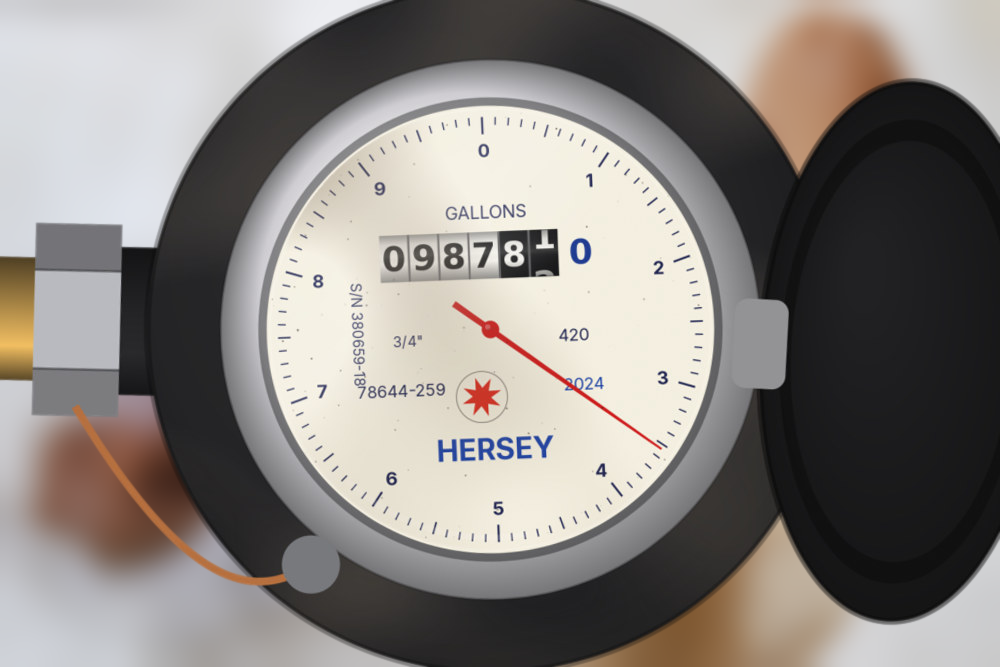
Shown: **987813.5** gal
